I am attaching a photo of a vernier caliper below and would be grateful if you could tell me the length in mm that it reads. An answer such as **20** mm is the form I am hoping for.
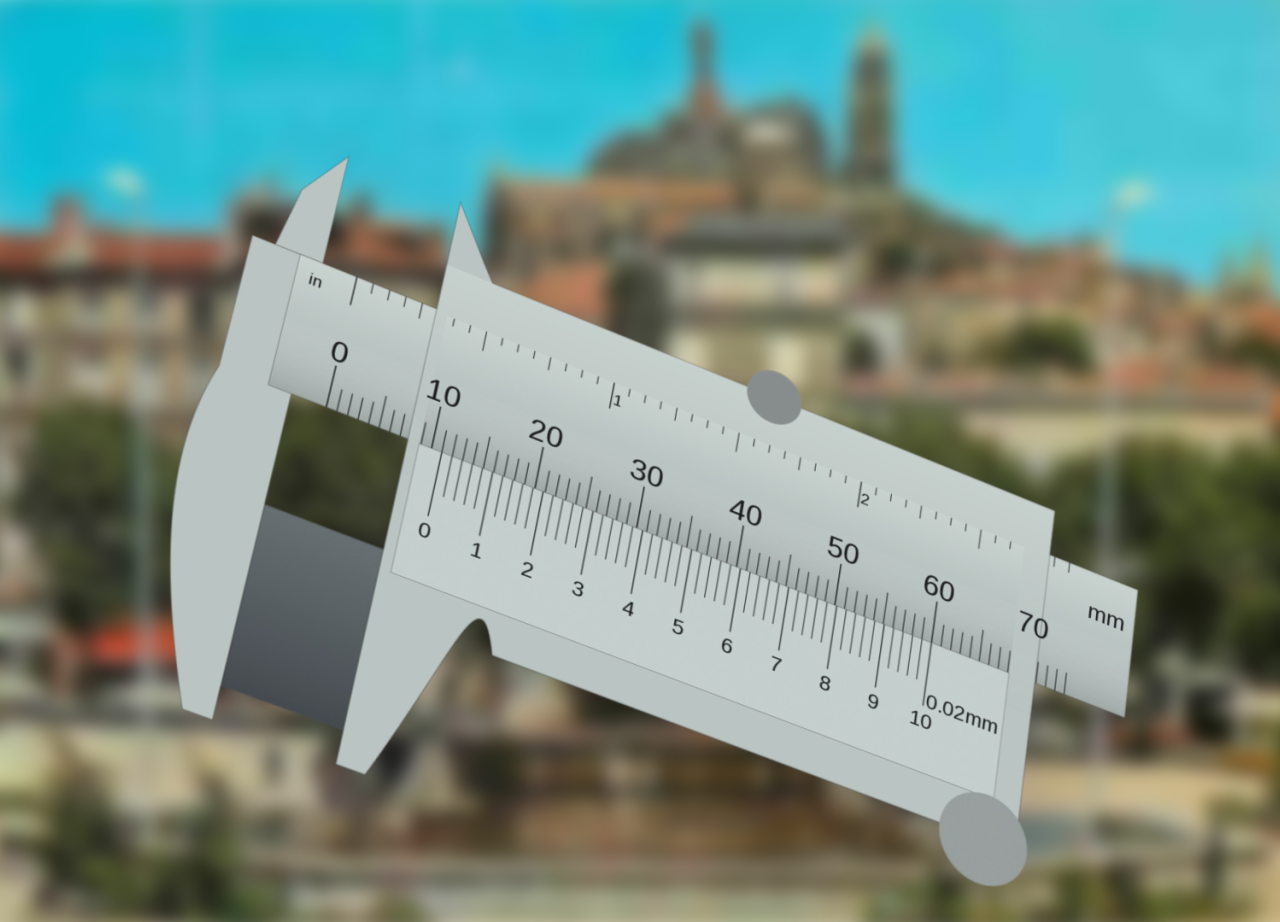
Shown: **11.0** mm
